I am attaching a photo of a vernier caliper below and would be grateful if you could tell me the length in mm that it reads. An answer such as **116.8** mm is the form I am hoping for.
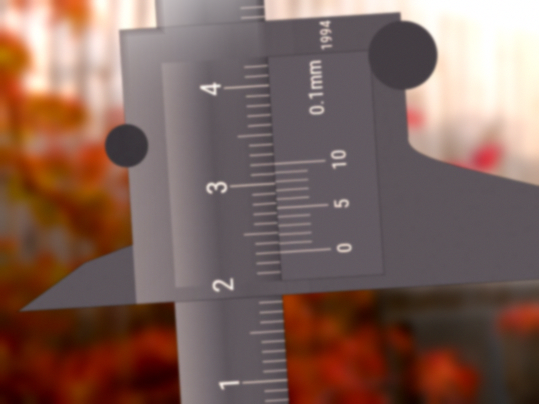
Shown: **23.0** mm
